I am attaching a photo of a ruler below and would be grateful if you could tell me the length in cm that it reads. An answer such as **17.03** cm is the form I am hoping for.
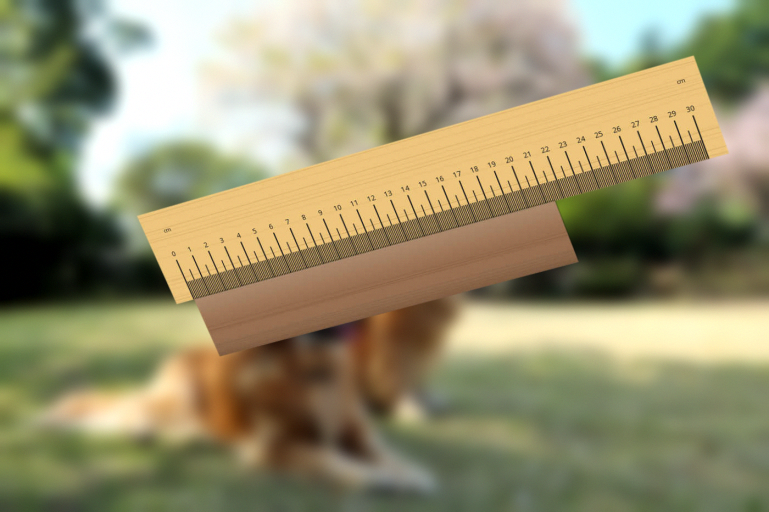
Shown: **21.5** cm
